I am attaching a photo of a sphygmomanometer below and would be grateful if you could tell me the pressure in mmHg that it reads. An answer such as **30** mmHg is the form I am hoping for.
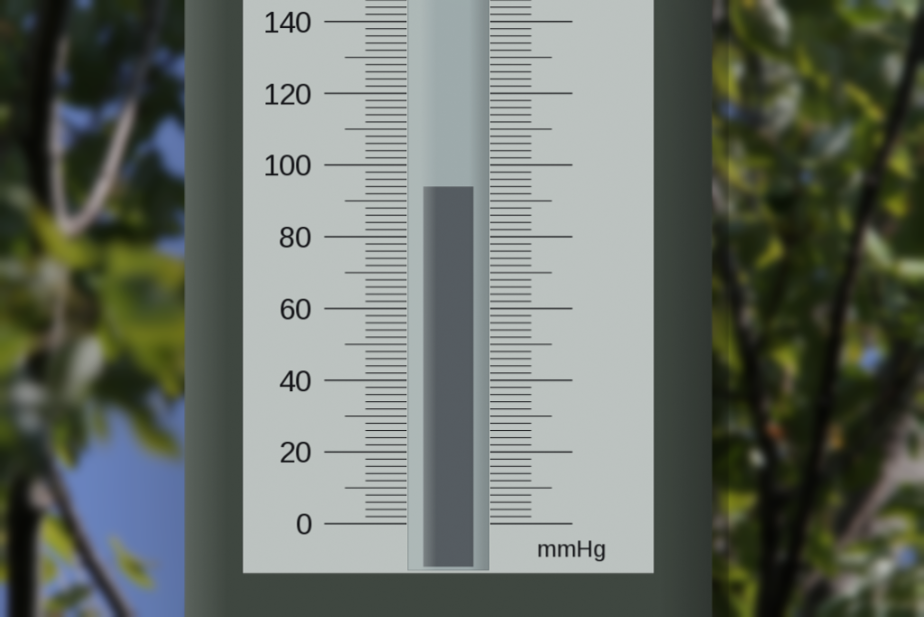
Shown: **94** mmHg
